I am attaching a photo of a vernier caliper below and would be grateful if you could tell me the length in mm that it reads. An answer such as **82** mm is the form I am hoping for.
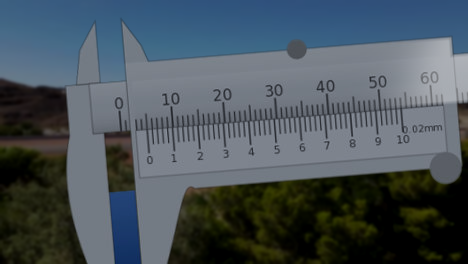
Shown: **5.0** mm
